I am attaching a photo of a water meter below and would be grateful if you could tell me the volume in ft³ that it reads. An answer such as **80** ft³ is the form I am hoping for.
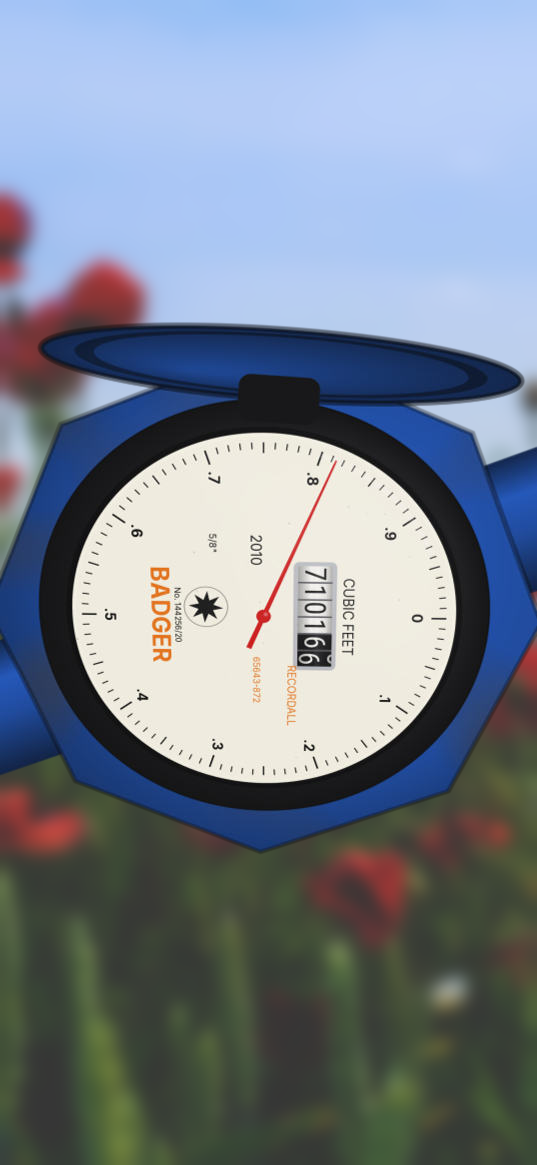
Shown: **710165.81** ft³
